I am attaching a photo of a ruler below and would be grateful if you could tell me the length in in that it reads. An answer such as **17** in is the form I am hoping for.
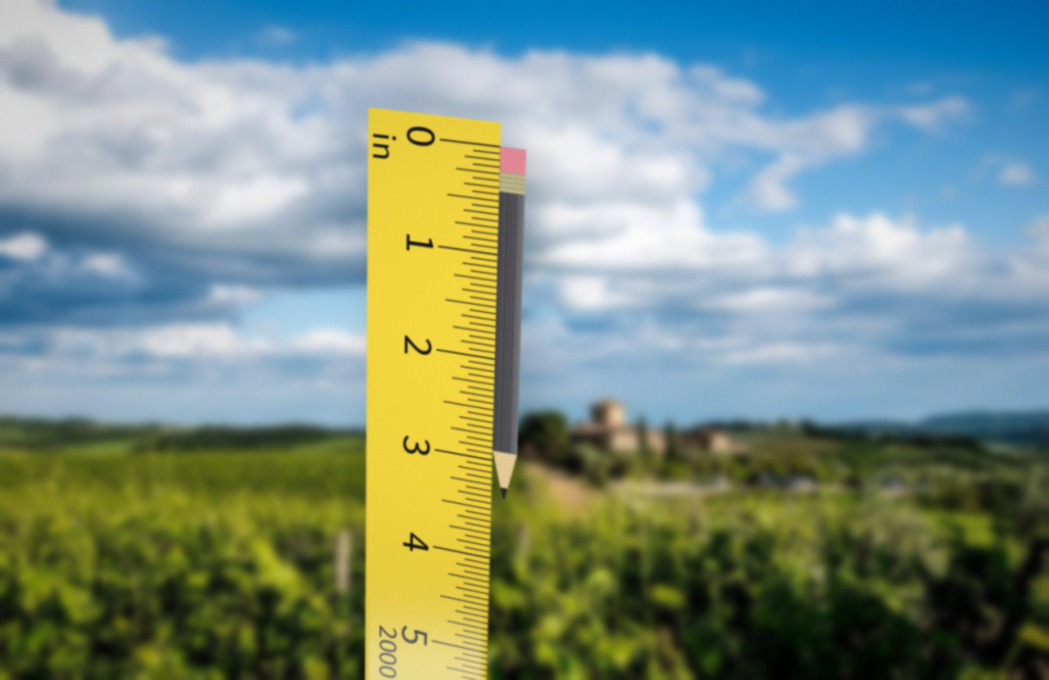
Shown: **3.375** in
